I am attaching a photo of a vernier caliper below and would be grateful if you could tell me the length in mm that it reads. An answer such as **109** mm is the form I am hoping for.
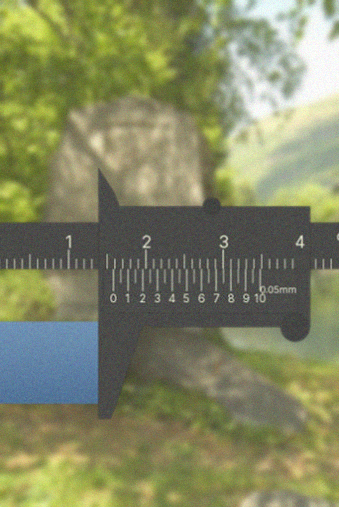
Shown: **15.8** mm
